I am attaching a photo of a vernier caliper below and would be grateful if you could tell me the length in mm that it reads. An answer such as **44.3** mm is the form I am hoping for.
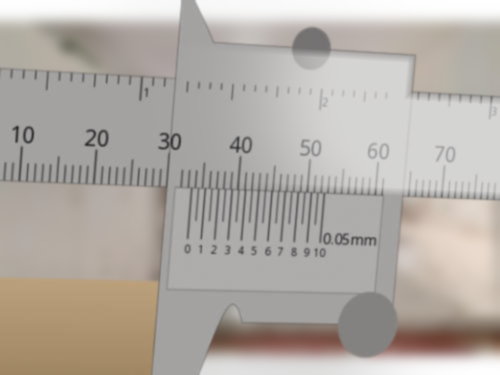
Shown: **33.5** mm
